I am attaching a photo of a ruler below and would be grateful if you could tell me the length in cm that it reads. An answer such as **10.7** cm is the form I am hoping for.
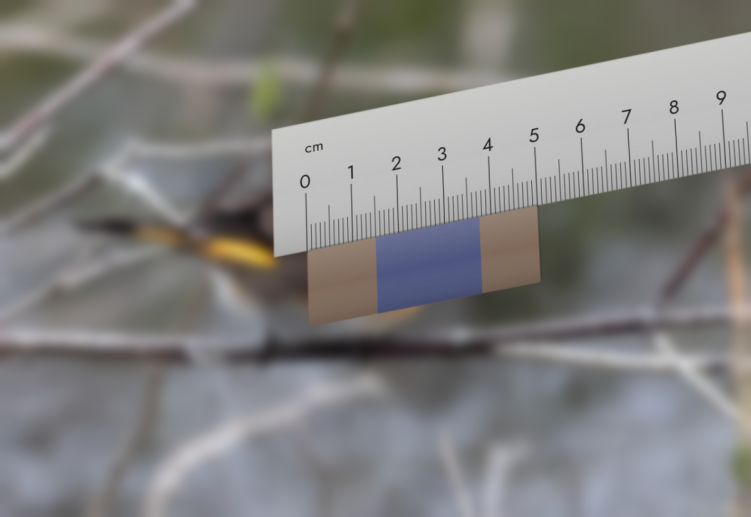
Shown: **5** cm
